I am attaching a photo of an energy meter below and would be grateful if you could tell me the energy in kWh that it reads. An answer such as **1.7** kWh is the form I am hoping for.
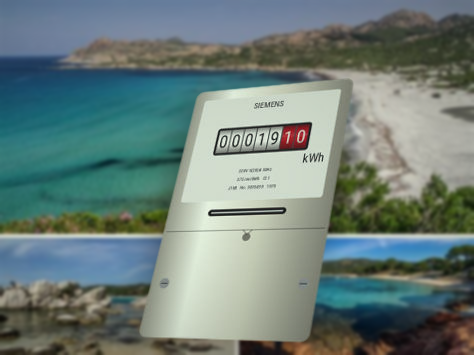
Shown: **19.10** kWh
